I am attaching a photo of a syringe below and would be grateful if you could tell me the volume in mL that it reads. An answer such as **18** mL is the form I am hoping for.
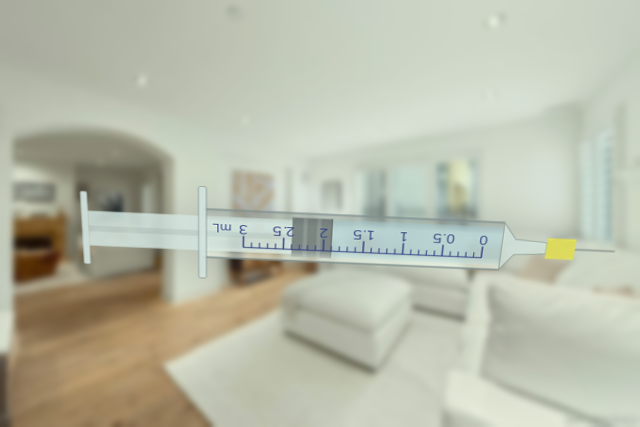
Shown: **1.9** mL
